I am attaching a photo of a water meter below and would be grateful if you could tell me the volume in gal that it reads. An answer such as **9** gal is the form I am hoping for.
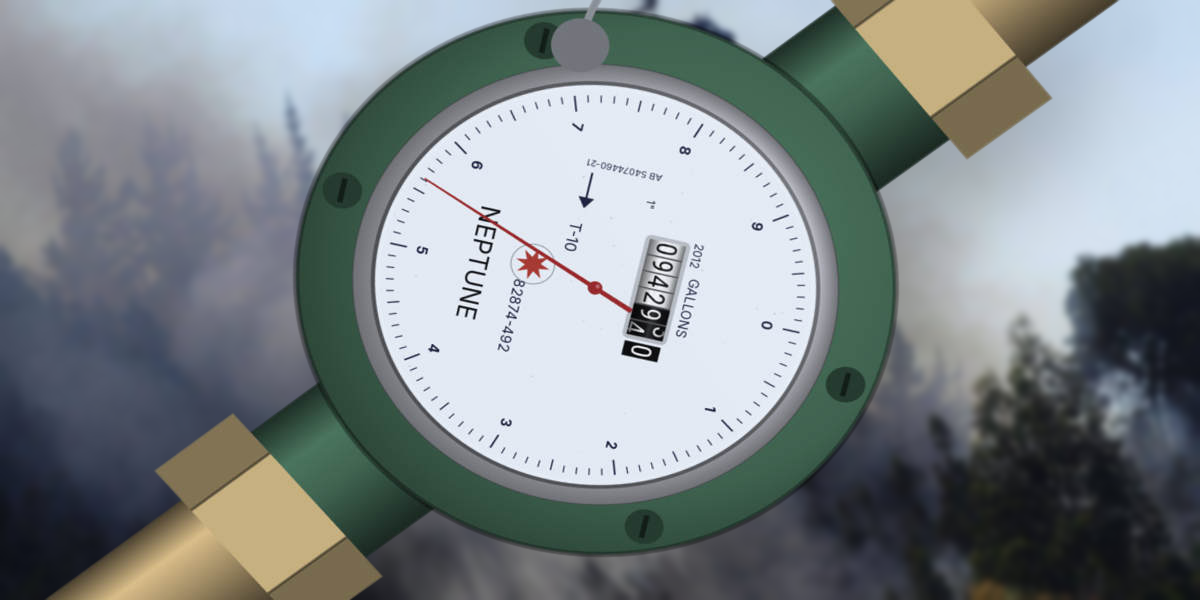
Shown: **942935.6** gal
